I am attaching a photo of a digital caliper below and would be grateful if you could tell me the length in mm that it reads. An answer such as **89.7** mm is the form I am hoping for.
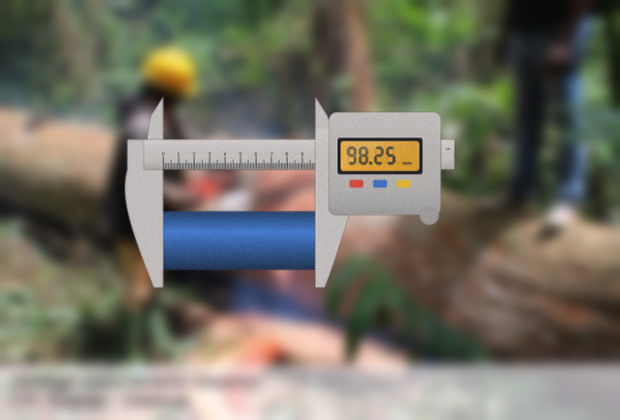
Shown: **98.25** mm
